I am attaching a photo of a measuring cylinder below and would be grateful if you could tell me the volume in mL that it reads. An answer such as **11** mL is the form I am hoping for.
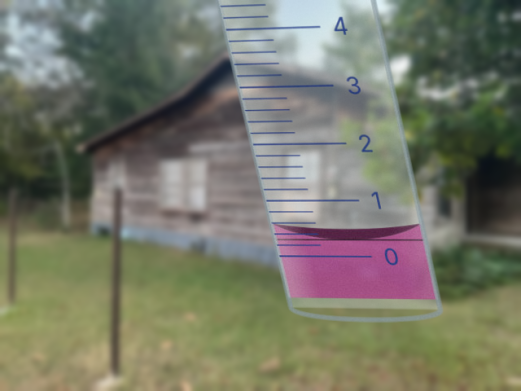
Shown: **0.3** mL
